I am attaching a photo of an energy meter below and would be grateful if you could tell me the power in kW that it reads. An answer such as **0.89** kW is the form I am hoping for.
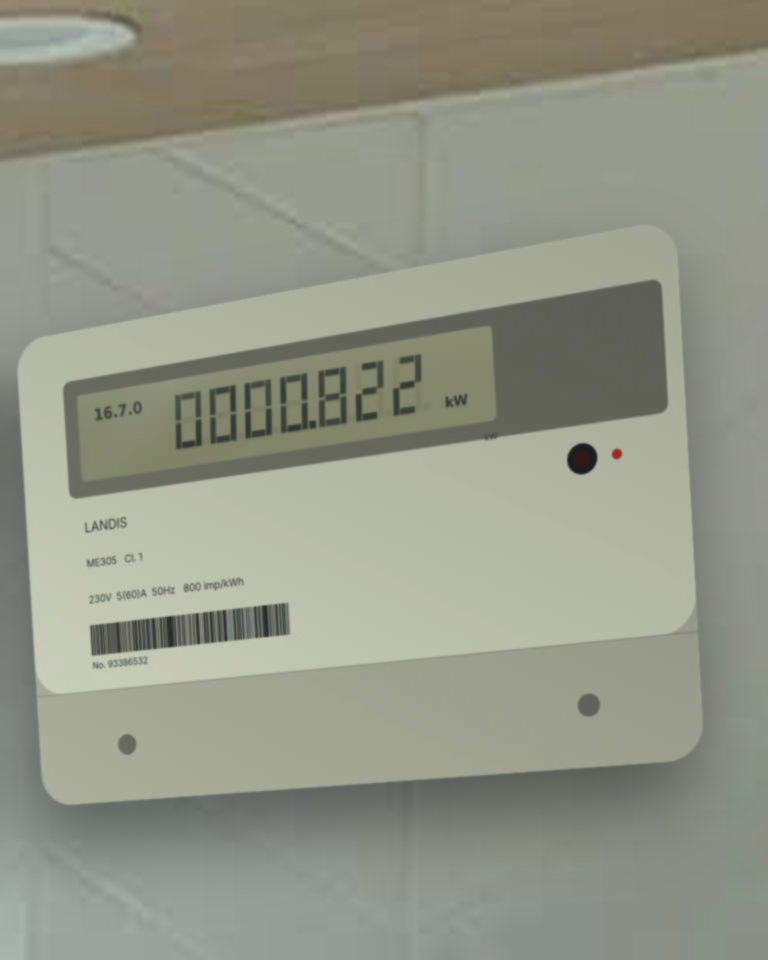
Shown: **0.822** kW
